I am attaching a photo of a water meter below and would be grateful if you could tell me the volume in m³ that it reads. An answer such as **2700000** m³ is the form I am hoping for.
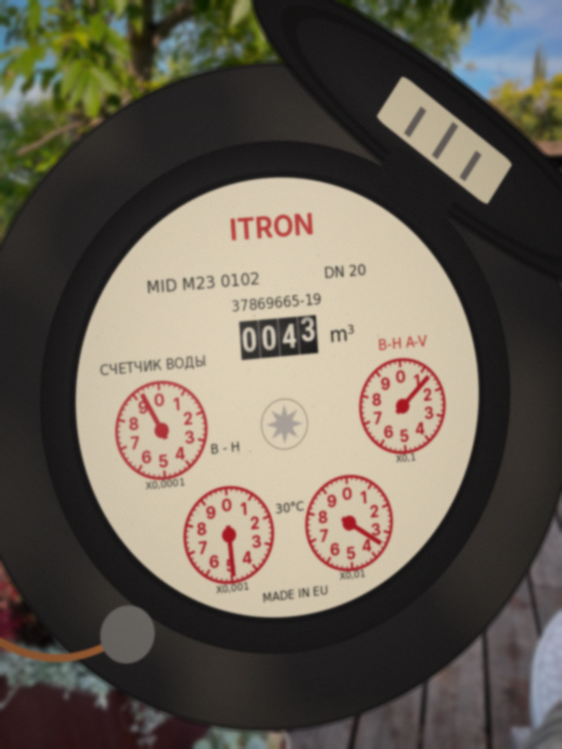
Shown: **43.1349** m³
